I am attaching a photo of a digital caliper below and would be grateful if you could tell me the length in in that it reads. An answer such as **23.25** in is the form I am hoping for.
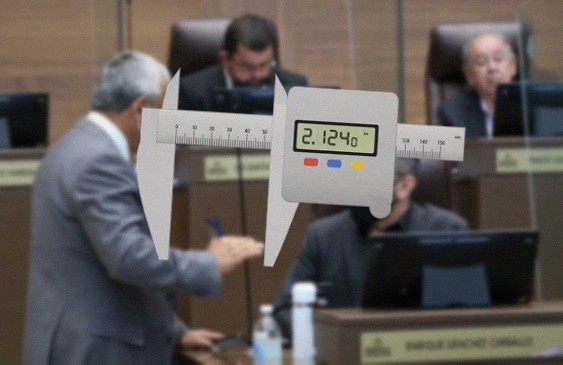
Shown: **2.1240** in
